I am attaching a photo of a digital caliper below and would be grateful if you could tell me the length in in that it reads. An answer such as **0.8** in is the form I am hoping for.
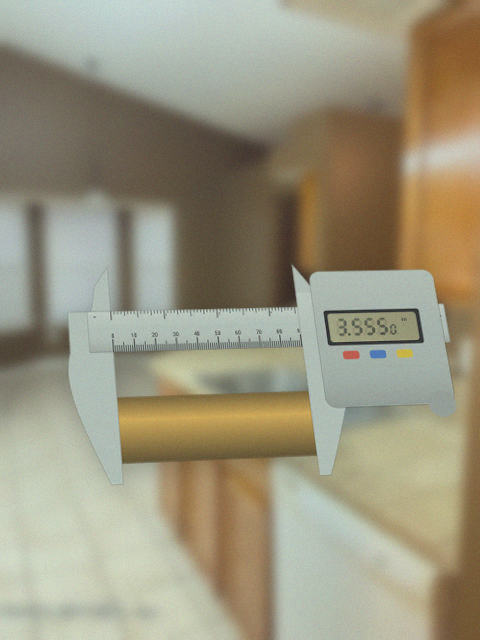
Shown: **3.5550** in
